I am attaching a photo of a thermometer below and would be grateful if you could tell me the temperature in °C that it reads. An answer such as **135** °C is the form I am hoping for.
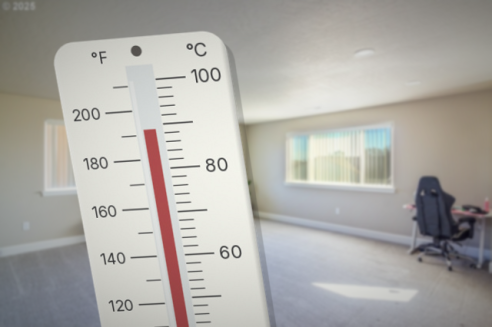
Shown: **89** °C
